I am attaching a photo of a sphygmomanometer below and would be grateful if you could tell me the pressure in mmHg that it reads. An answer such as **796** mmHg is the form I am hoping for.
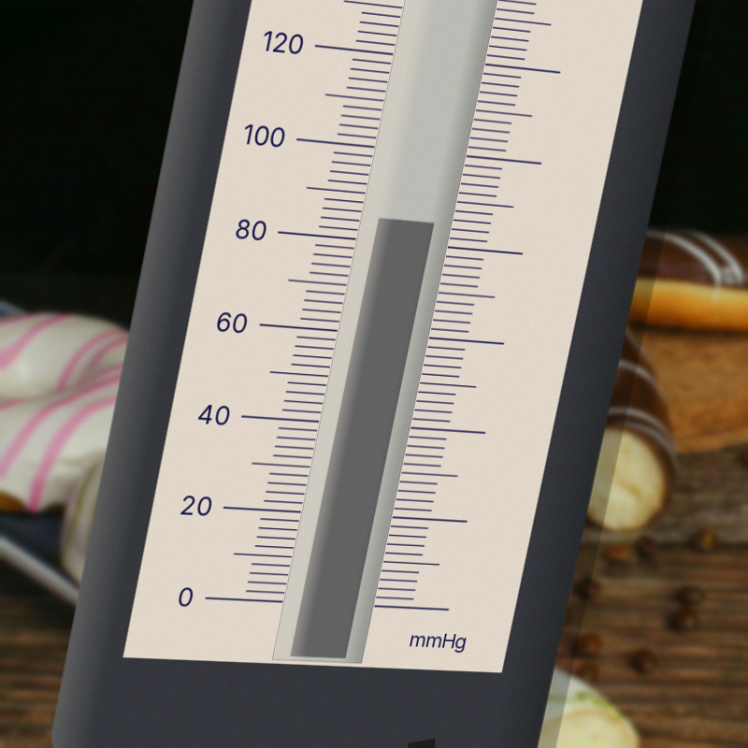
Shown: **85** mmHg
